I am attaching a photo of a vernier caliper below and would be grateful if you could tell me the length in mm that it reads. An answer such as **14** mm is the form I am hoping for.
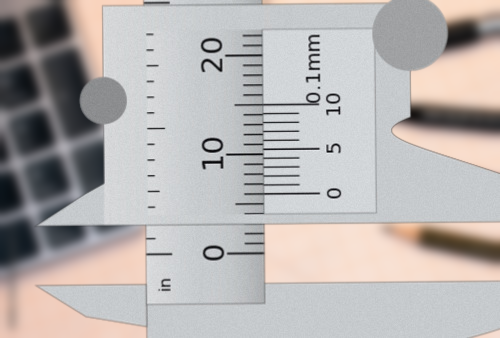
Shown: **6.0** mm
